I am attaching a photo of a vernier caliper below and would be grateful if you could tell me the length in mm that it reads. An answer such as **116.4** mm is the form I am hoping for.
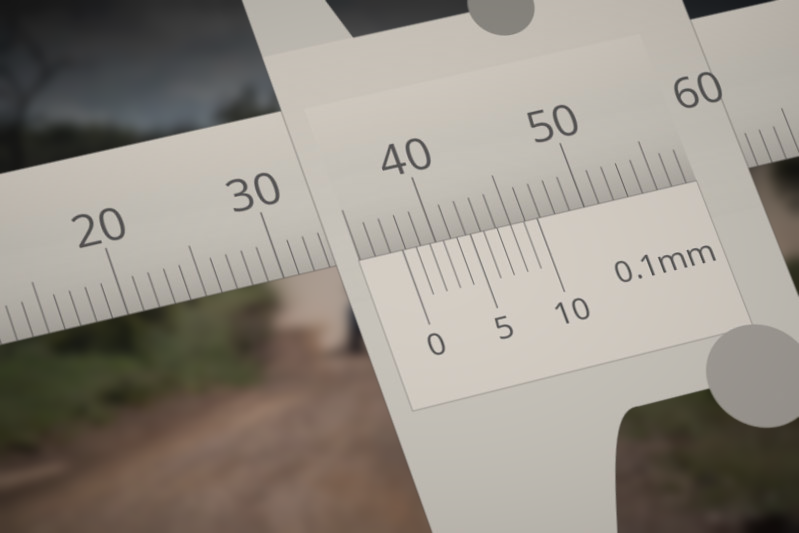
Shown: **37.8** mm
